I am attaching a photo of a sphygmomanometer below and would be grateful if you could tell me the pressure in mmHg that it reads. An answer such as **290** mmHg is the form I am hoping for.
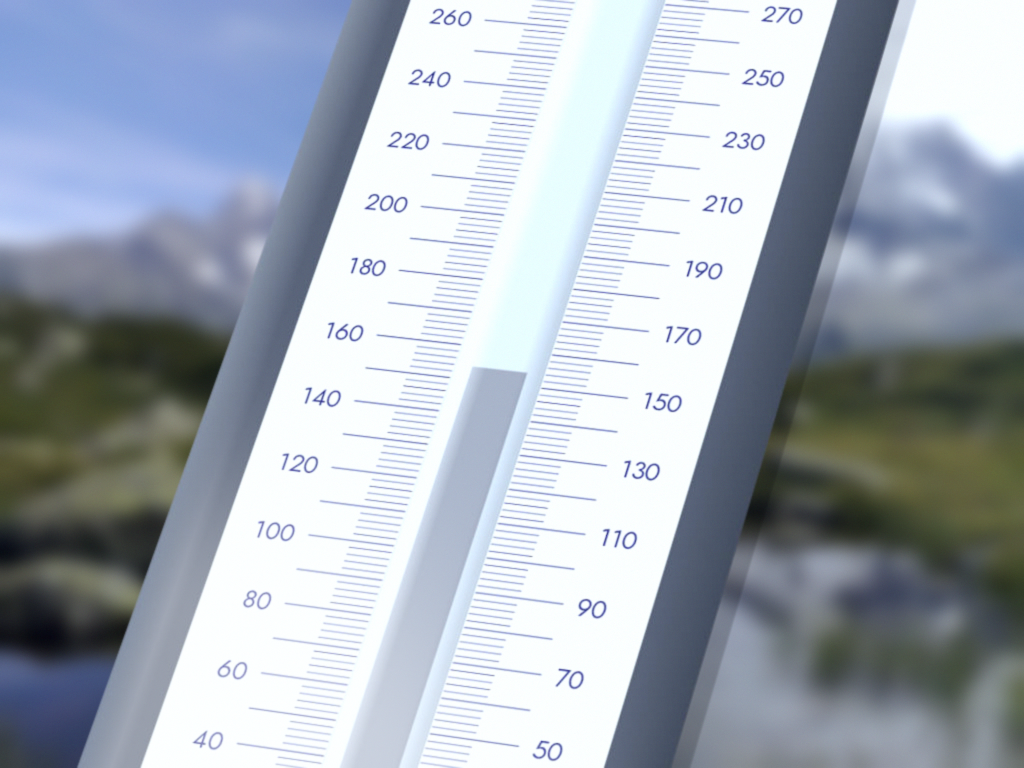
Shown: **154** mmHg
